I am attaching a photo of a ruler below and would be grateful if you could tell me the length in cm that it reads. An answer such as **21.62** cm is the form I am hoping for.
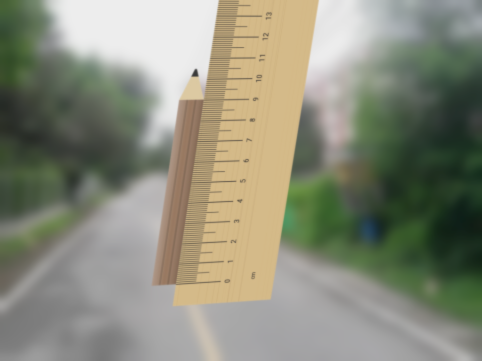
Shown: **10.5** cm
